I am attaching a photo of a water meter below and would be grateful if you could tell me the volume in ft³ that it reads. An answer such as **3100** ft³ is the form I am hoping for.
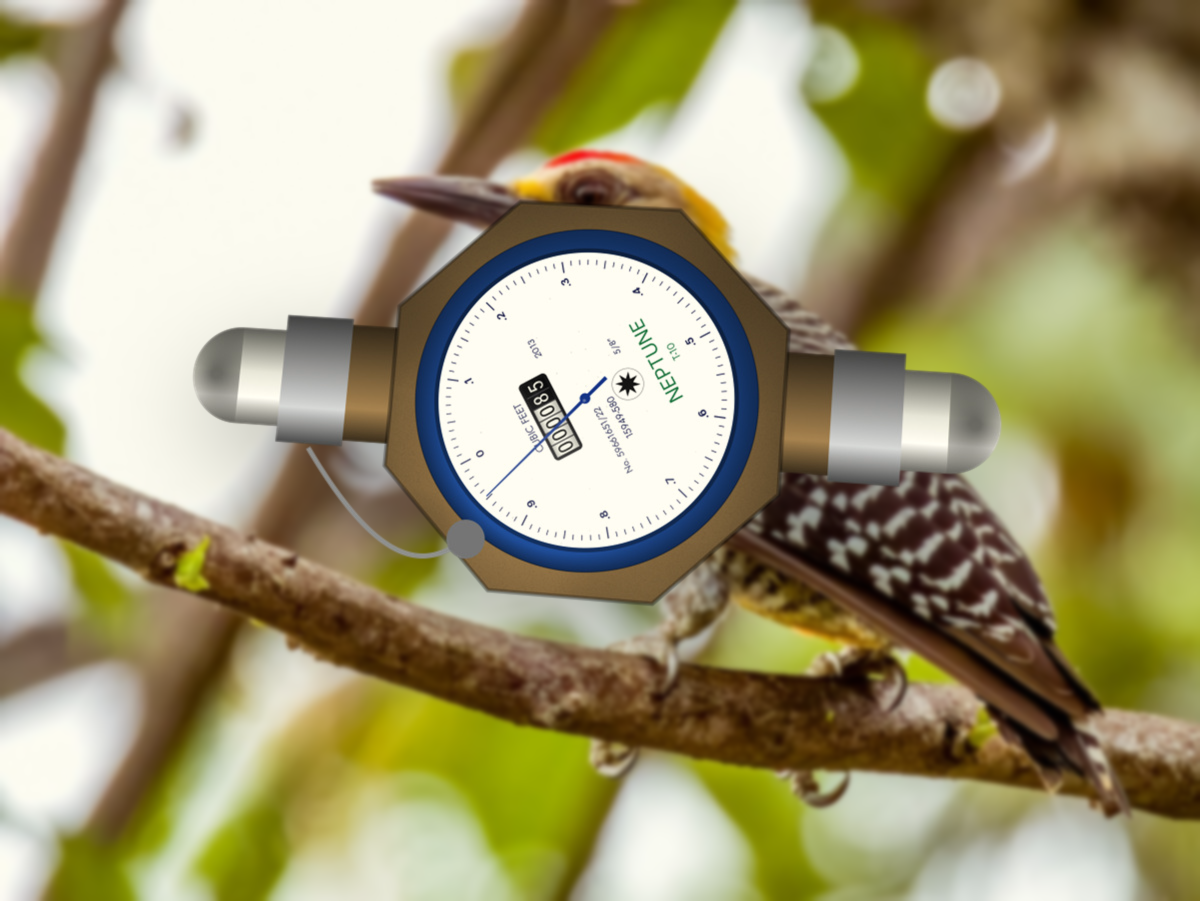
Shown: **84.95** ft³
